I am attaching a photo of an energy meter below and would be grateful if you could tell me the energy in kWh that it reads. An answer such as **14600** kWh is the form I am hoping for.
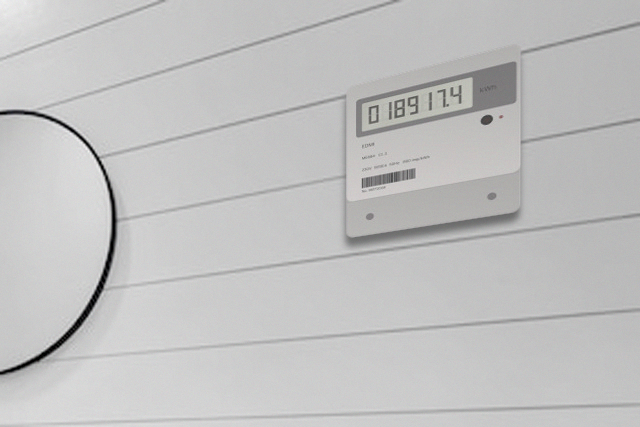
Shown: **18917.4** kWh
